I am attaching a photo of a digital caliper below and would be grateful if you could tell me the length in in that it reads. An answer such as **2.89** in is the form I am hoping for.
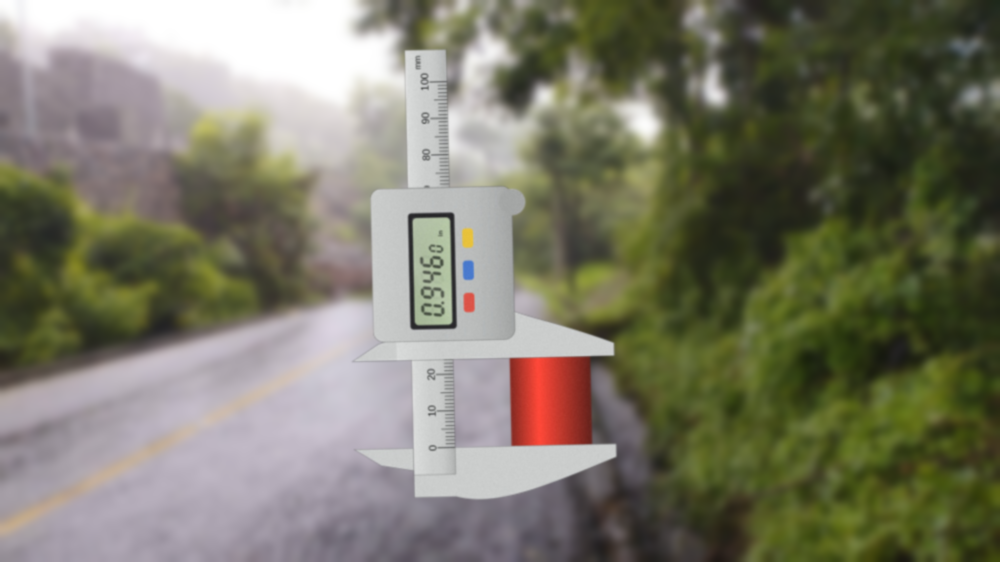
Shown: **0.9460** in
